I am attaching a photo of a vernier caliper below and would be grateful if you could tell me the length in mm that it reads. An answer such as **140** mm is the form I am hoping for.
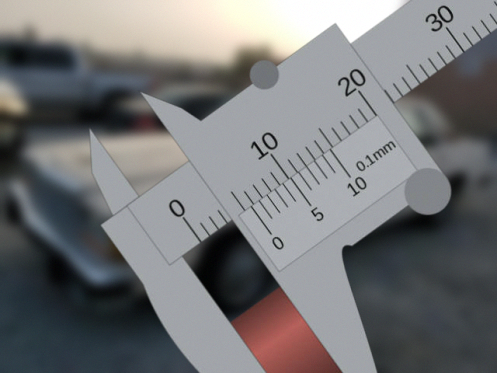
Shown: **5.7** mm
